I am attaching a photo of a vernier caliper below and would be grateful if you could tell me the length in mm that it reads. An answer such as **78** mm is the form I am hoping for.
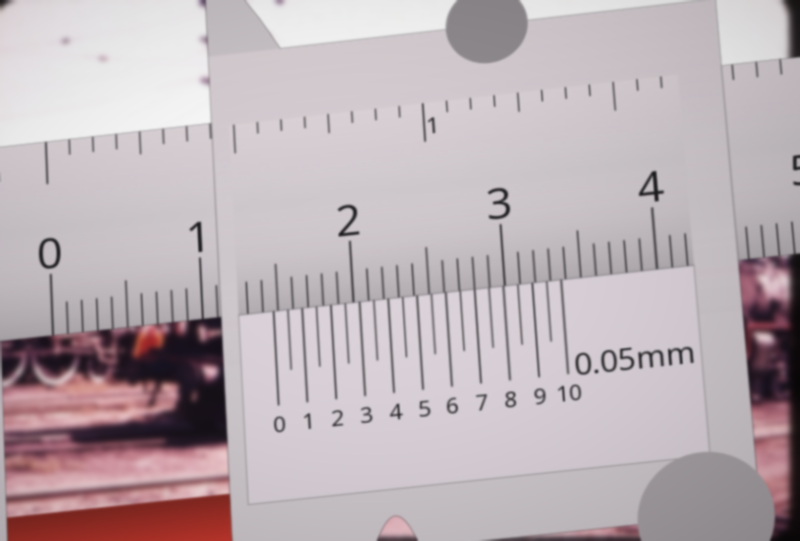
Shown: **14.7** mm
